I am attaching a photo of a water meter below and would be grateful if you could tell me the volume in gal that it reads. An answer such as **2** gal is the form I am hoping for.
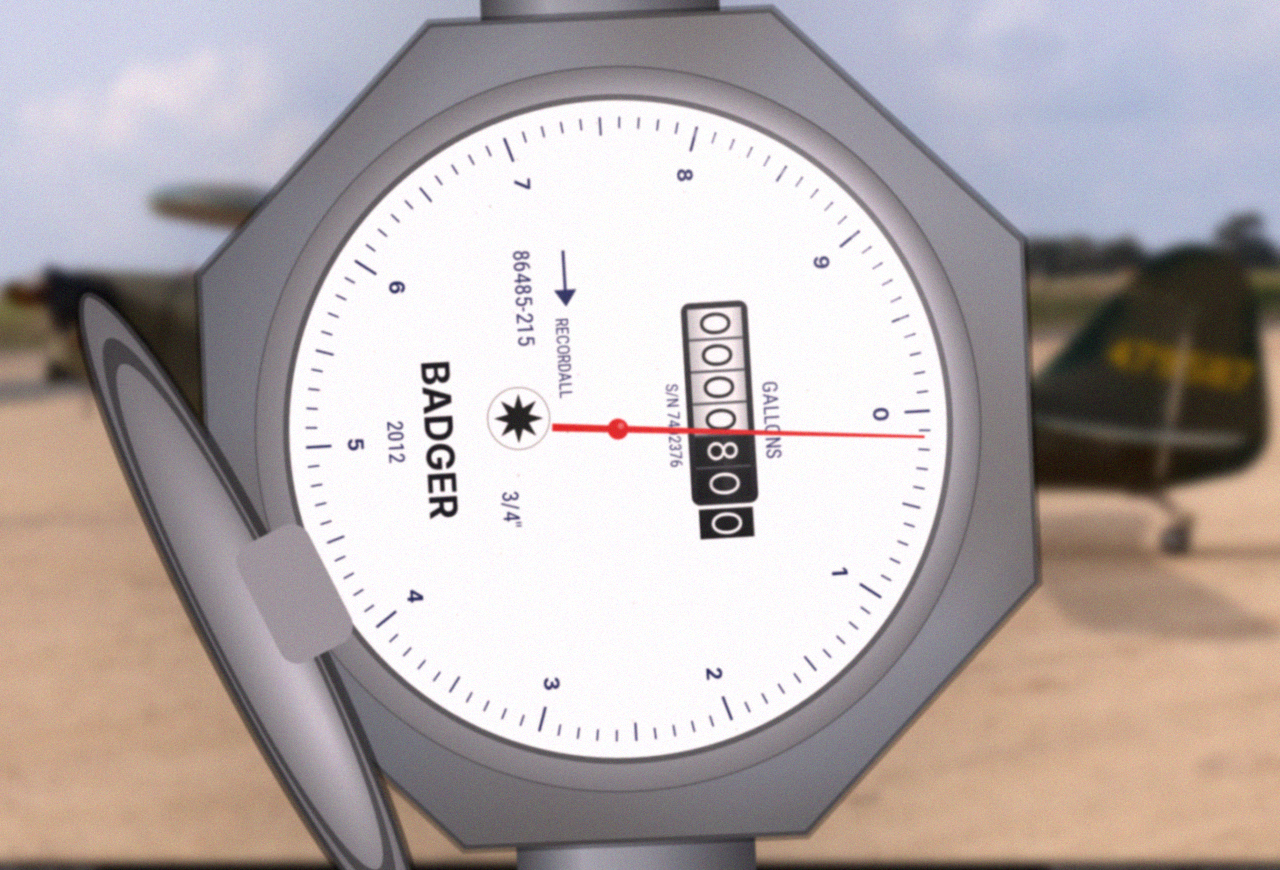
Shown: **800.1** gal
